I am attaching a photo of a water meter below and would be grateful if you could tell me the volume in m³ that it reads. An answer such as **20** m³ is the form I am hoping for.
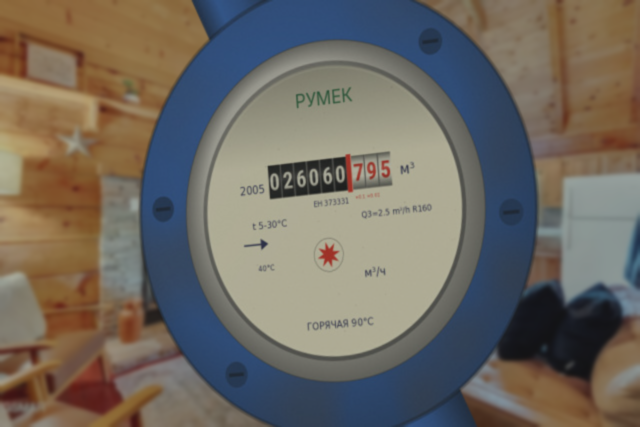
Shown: **26060.795** m³
